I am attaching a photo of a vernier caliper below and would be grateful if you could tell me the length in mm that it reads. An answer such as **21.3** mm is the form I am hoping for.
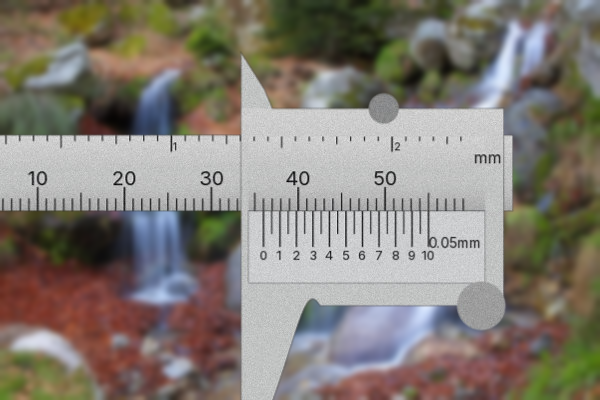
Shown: **36.0** mm
